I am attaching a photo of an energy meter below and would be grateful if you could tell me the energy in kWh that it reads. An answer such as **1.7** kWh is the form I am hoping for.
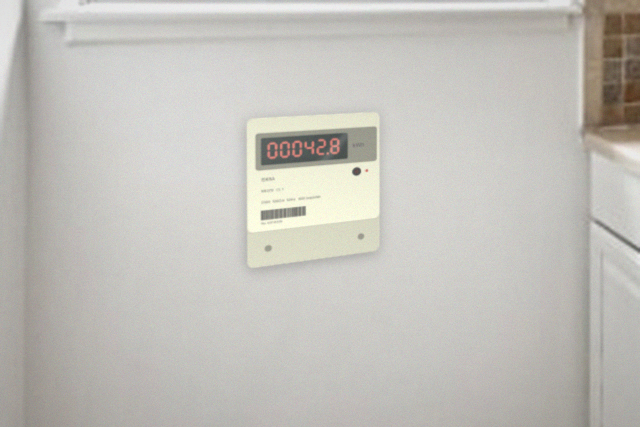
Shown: **42.8** kWh
